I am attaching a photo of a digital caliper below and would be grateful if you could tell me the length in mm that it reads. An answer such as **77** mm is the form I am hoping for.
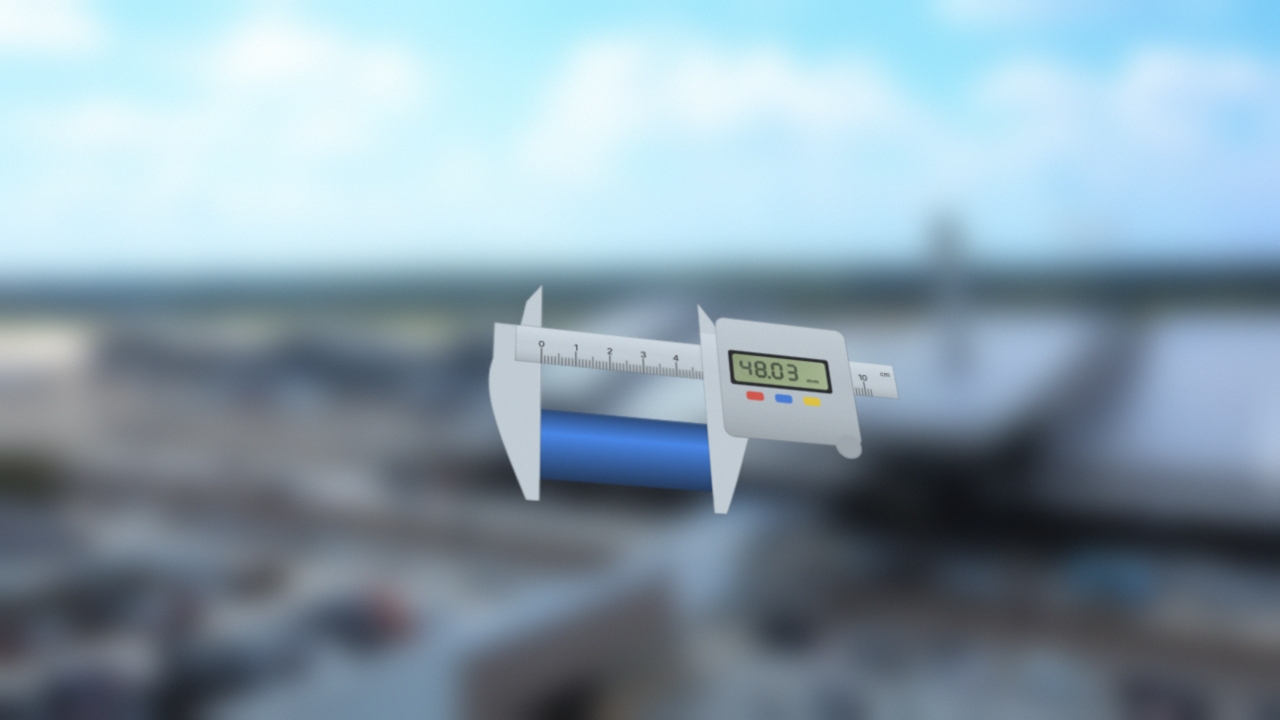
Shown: **48.03** mm
